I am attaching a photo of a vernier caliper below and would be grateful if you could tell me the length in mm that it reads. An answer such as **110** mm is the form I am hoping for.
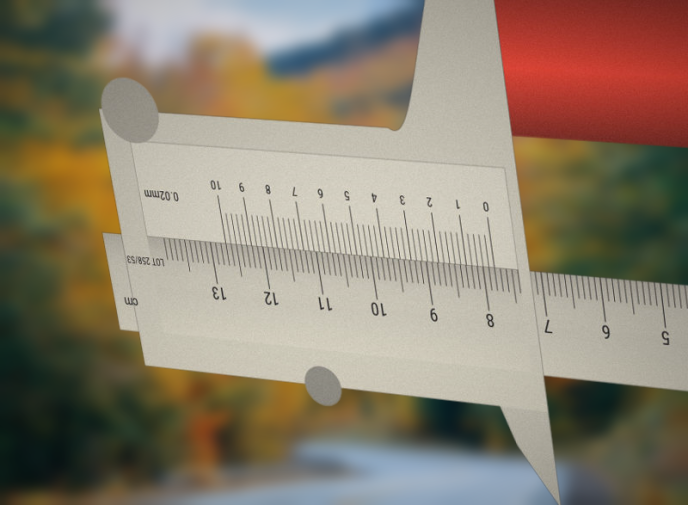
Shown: **78.0** mm
